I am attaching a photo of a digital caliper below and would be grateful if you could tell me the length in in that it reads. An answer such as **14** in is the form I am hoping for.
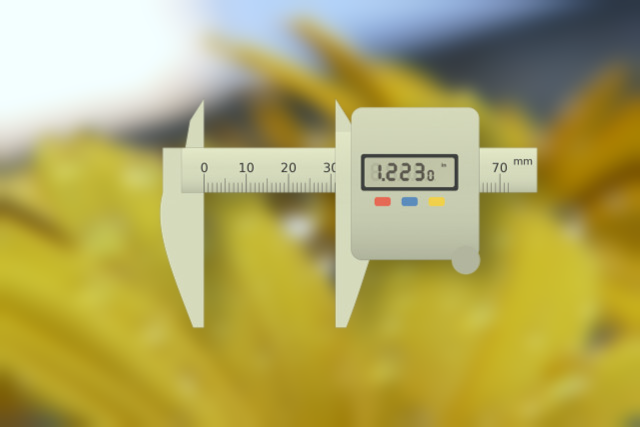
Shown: **1.2230** in
